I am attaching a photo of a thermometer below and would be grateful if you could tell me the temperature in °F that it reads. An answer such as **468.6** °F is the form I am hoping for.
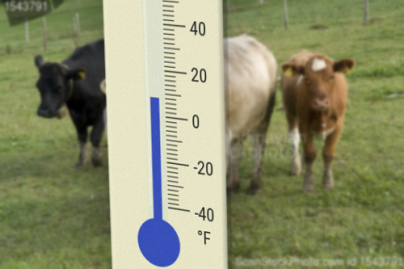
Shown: **8** °F
